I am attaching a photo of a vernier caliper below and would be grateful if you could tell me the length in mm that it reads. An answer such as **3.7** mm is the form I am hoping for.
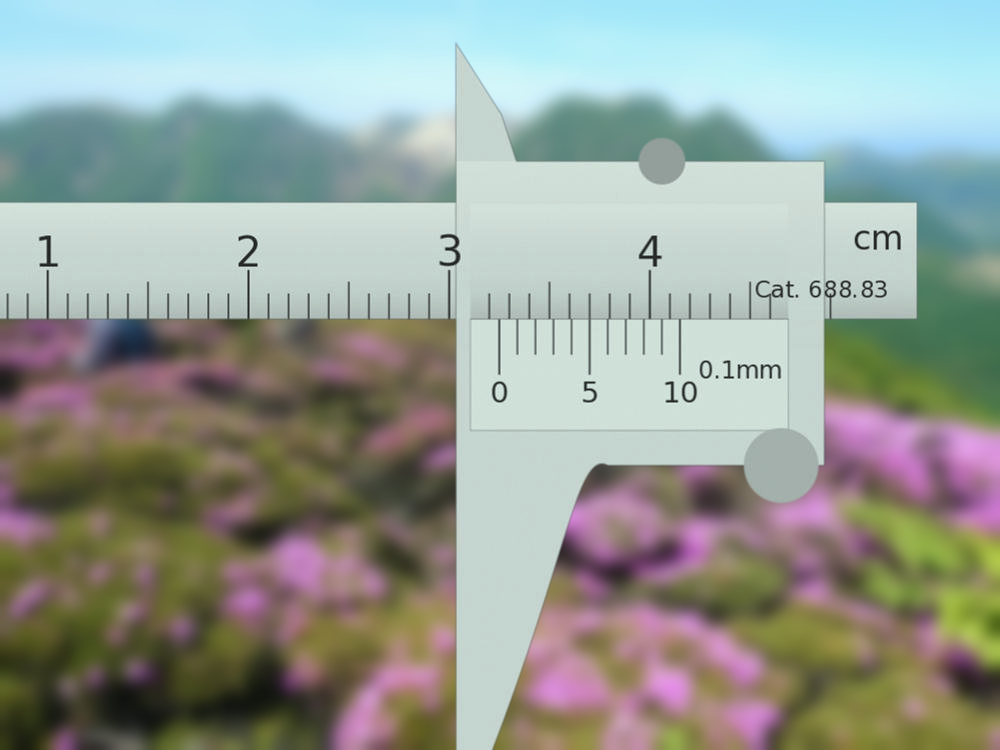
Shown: **32.5** mm
